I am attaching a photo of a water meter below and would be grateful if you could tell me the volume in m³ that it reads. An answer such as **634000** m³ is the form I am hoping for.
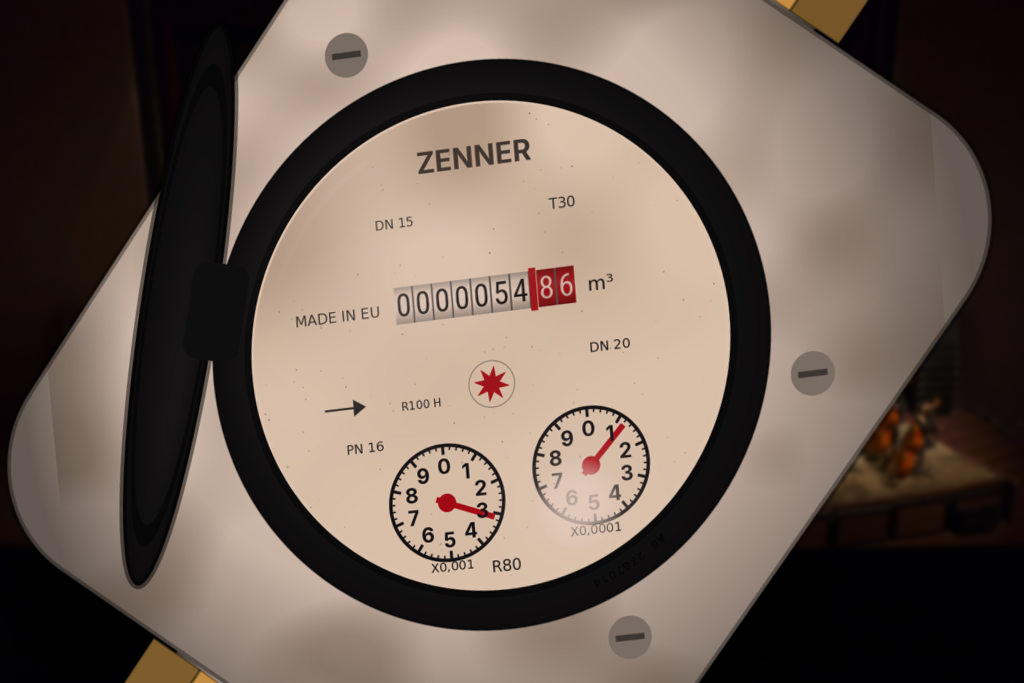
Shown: **54.8631** m³
